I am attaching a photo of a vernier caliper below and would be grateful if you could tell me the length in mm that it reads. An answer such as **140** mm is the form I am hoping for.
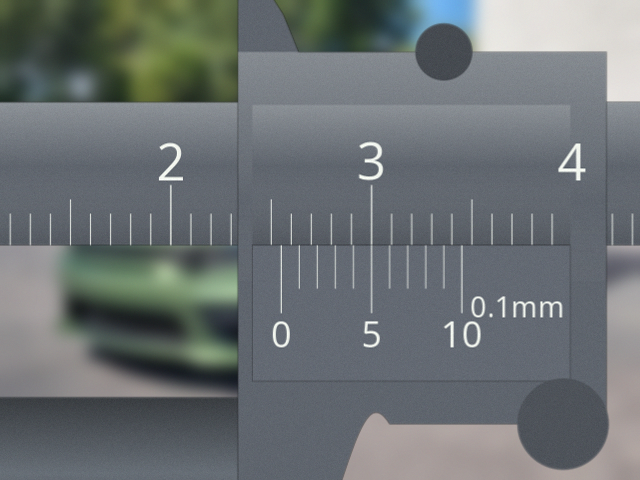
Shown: **25.5** mm
